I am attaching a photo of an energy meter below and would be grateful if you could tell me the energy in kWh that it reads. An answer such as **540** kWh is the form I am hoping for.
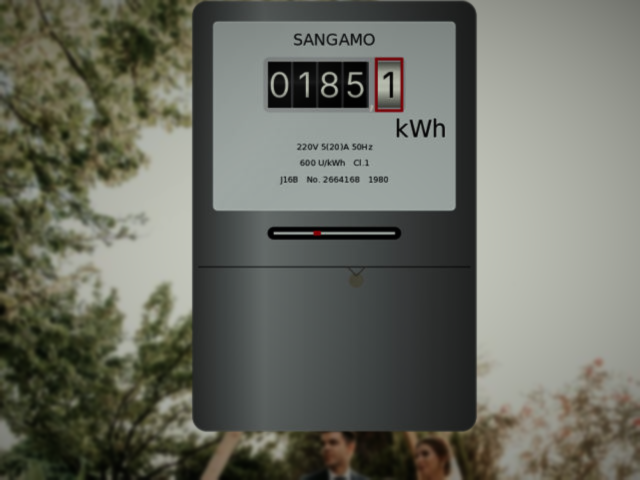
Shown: **185.1** kWh
